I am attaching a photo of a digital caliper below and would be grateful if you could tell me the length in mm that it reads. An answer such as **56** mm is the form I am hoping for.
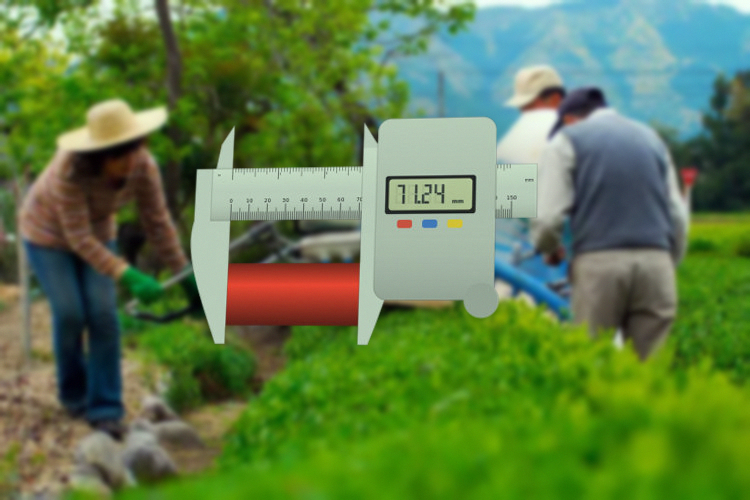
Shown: **71.24** mm
